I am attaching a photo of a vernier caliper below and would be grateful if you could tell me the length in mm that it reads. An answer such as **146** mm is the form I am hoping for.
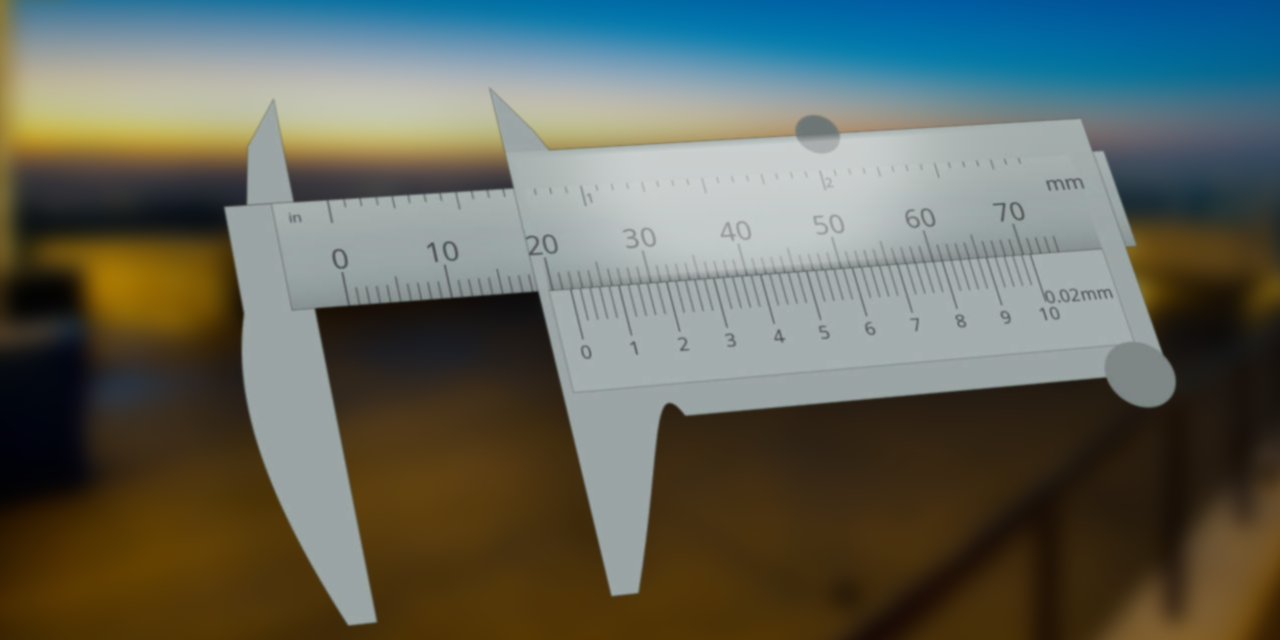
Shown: **21.8** mm
